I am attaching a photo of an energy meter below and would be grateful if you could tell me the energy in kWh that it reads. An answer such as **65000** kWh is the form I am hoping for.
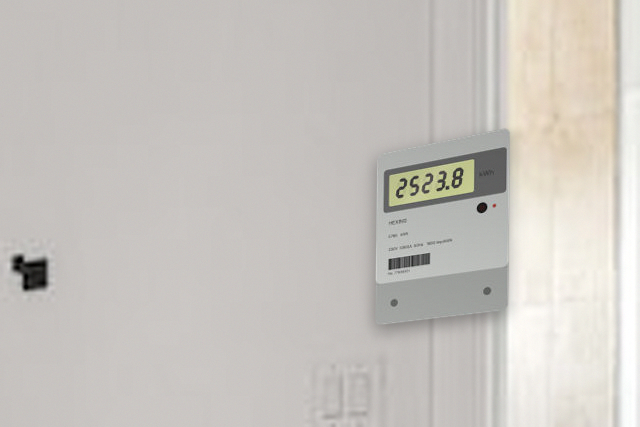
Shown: **2523.8** kWh
